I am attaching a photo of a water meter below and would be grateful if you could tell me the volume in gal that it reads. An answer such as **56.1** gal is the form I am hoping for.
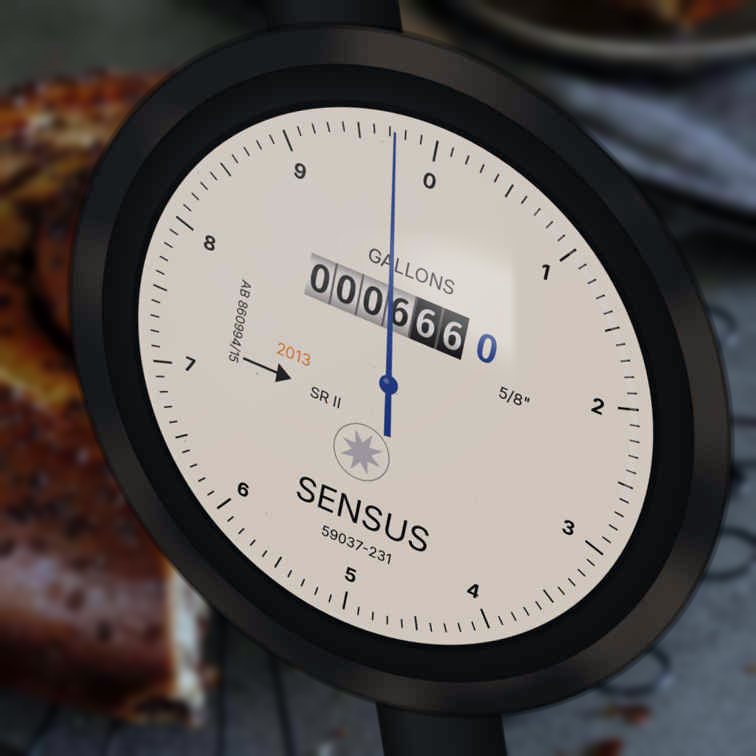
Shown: **6659.7** gal
